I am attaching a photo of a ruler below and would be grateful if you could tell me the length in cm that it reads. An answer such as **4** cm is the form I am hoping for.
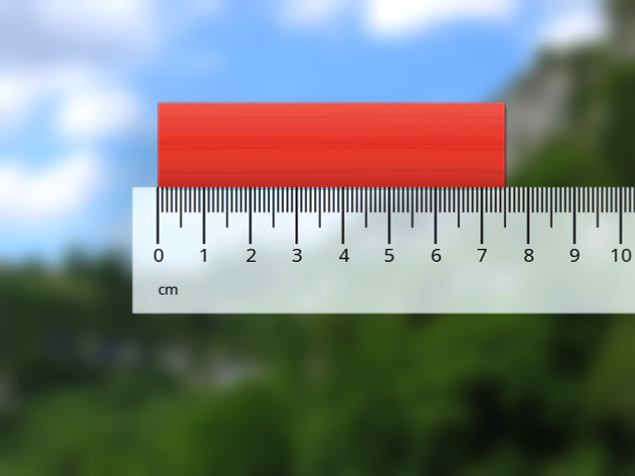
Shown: **7.5** cm
